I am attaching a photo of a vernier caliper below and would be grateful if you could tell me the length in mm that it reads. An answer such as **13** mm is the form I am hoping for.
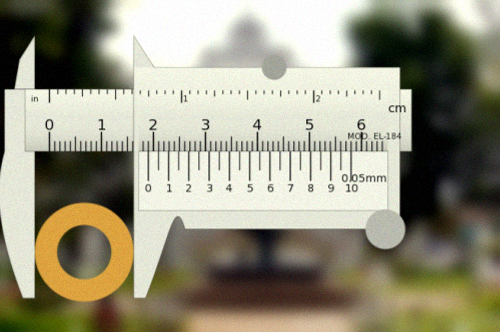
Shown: **19.0** mm
